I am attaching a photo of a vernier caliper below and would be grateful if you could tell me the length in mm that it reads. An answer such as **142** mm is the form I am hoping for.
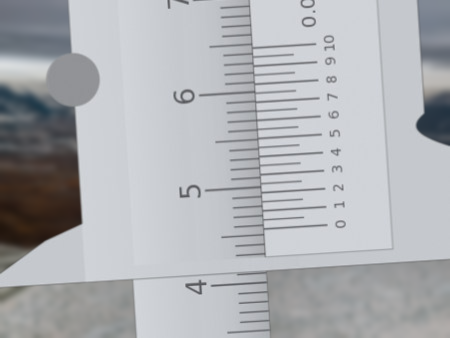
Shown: **45.6** mm
